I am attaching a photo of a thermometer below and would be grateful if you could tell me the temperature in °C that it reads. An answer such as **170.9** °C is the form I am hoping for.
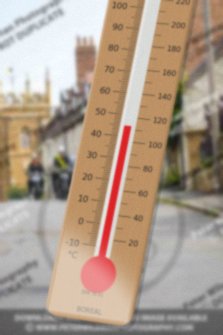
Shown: **45** °C
